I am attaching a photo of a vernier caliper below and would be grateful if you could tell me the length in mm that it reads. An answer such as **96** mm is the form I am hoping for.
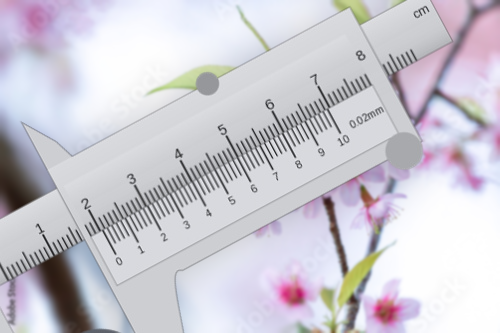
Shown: **20.5** mm
